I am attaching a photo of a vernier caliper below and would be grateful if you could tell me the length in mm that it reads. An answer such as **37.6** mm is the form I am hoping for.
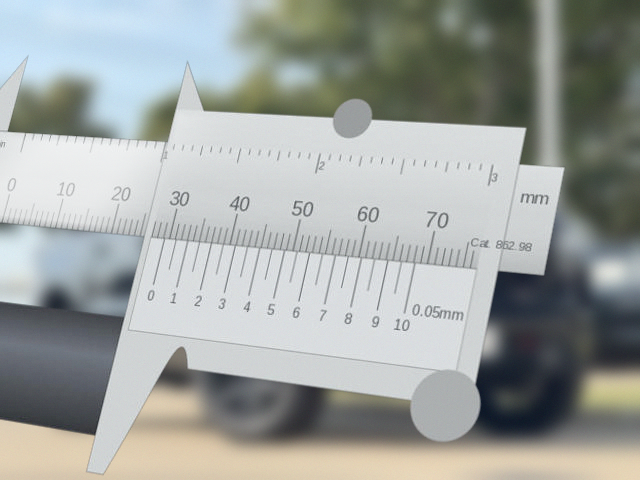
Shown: **29.2** mm
